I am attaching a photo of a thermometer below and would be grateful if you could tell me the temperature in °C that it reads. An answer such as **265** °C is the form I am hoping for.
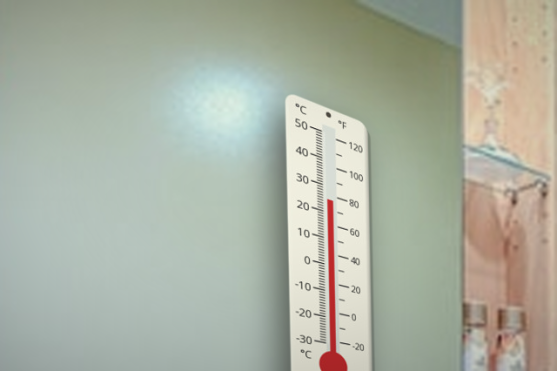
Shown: **25** °C
